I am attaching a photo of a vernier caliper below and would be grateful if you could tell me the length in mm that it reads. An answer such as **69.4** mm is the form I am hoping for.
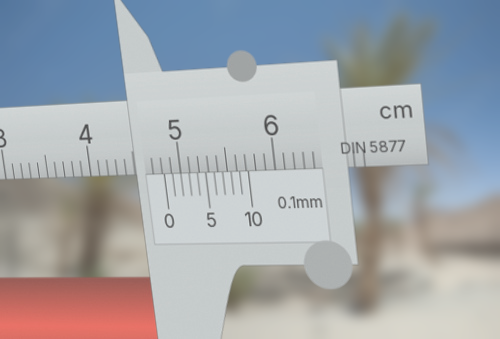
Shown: **48.2** mm
